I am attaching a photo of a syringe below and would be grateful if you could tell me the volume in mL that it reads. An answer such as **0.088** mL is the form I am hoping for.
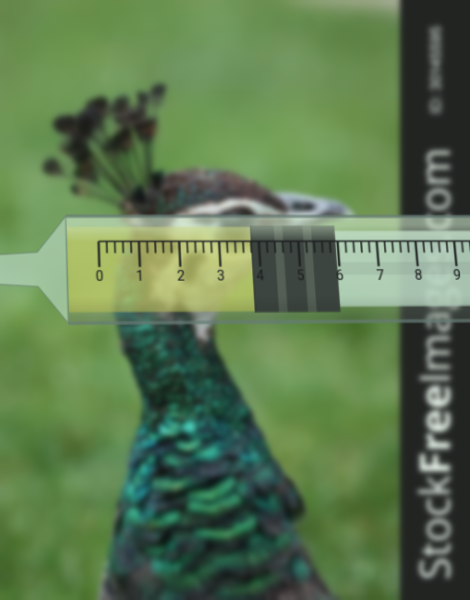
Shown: **3.8** mL
